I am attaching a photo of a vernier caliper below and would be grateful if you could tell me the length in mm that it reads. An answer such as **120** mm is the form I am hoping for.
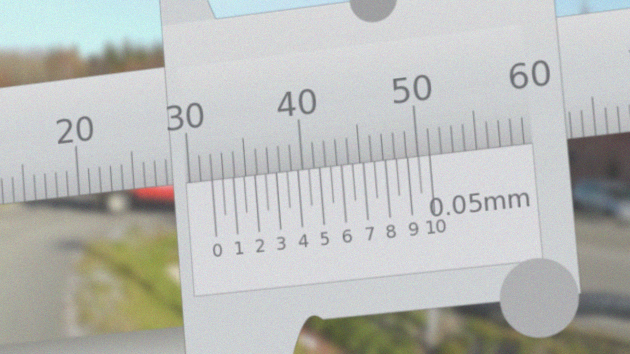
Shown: **32.0** mm
